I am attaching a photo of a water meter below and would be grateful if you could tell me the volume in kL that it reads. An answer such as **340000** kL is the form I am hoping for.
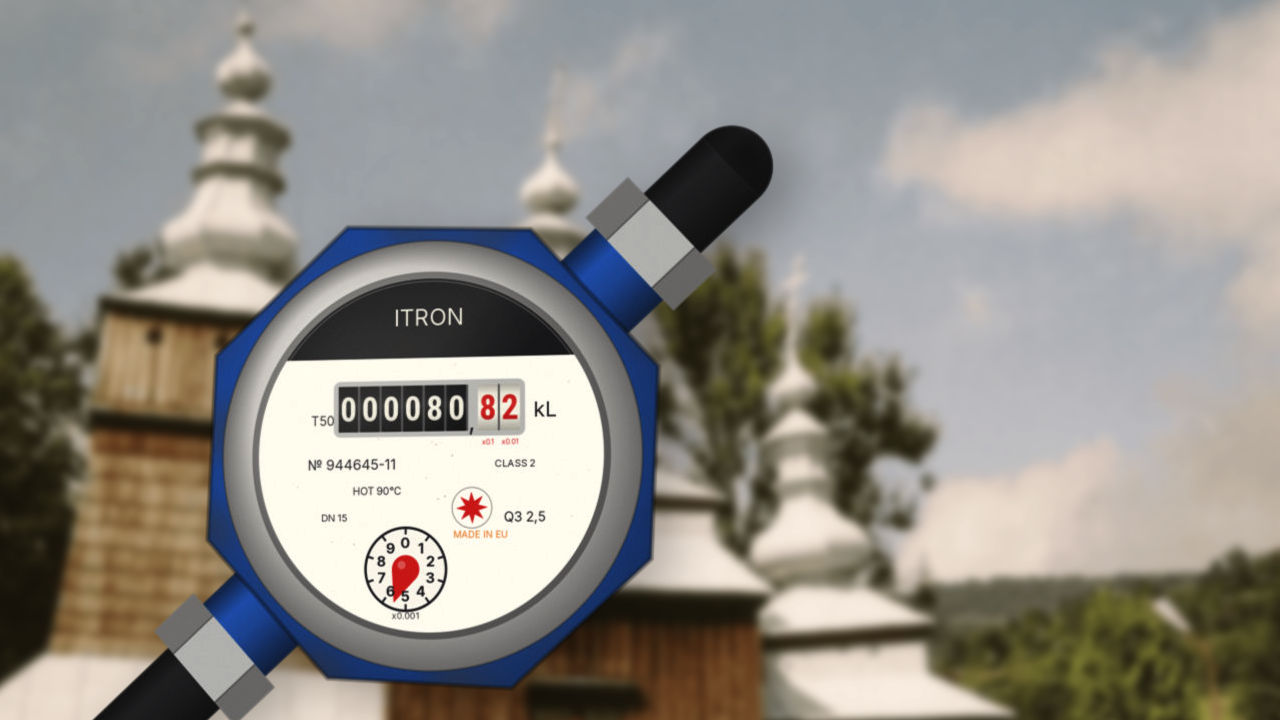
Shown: **80.825** kL
